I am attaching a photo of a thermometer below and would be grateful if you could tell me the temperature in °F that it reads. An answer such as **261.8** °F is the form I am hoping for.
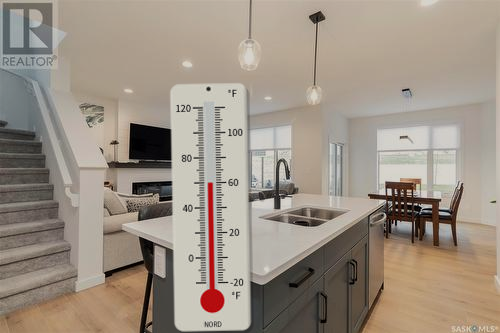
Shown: **60** °F
